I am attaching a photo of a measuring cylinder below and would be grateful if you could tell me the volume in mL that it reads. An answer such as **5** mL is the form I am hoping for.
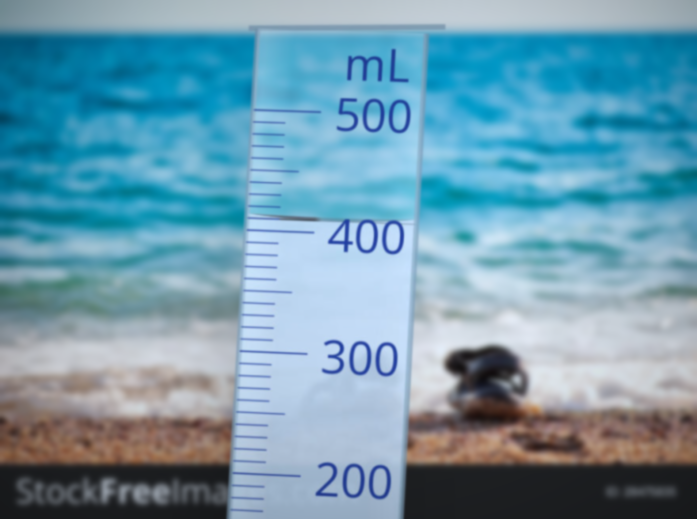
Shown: **410** mL
